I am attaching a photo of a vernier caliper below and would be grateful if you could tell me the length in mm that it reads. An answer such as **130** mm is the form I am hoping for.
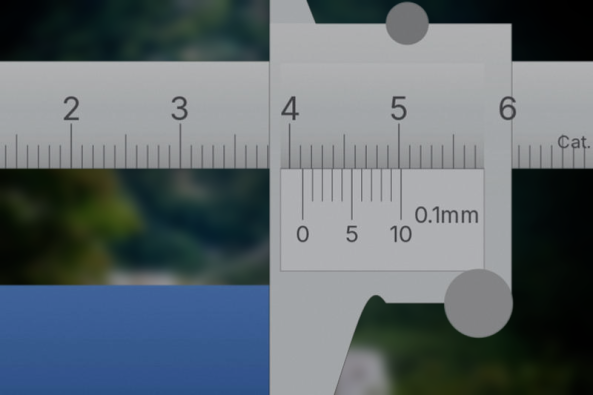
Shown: **41.2** mm
